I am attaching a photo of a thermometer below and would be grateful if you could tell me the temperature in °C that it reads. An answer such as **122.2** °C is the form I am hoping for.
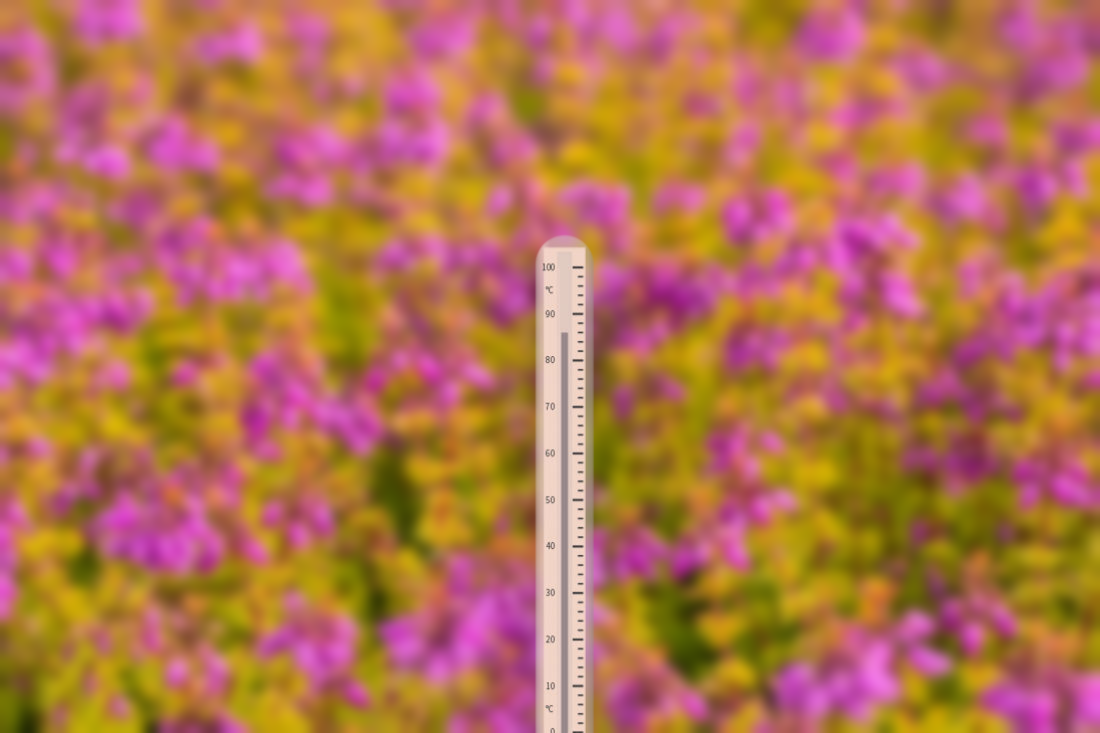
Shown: **86** °C
